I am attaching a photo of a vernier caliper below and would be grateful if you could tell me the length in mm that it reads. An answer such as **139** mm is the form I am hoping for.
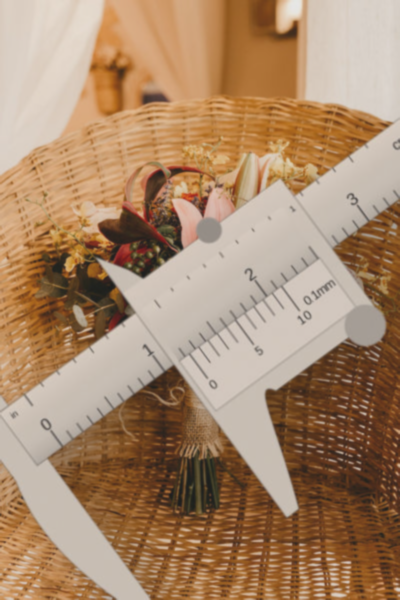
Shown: **12.4** mm
